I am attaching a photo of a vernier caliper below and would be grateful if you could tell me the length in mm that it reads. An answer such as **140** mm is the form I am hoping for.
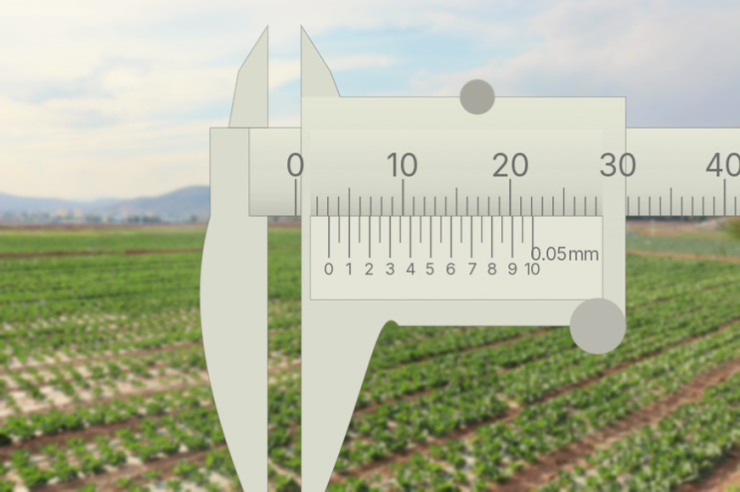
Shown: **3.1** mm
